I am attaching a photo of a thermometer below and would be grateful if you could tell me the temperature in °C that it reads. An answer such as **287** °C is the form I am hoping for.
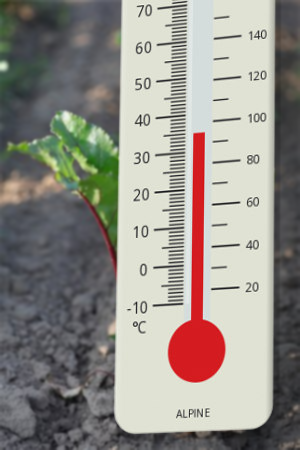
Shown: **35** °C
